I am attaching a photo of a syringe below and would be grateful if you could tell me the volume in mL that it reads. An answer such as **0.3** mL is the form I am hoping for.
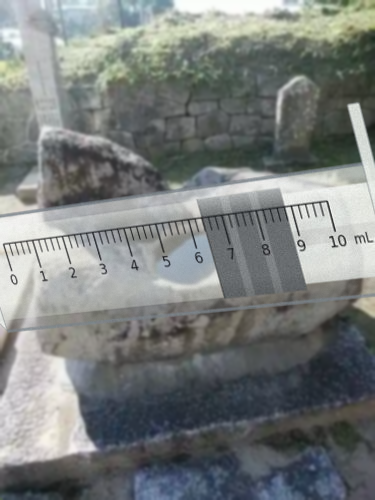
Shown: **6.4** mL
